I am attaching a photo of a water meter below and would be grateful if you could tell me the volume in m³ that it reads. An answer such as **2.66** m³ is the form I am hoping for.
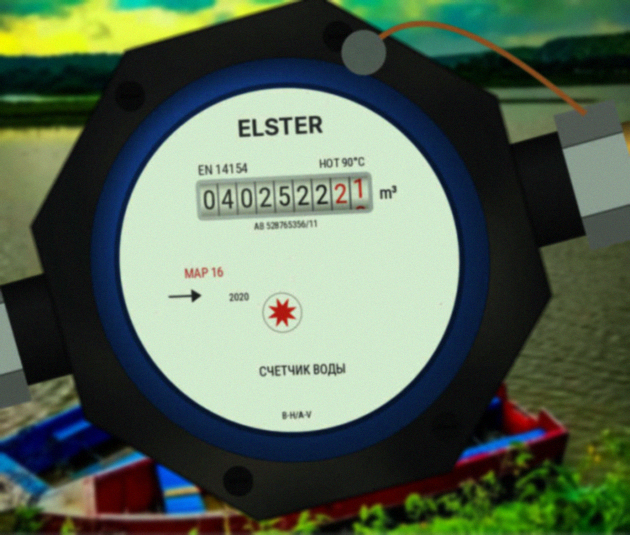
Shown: **402522.21** m³
